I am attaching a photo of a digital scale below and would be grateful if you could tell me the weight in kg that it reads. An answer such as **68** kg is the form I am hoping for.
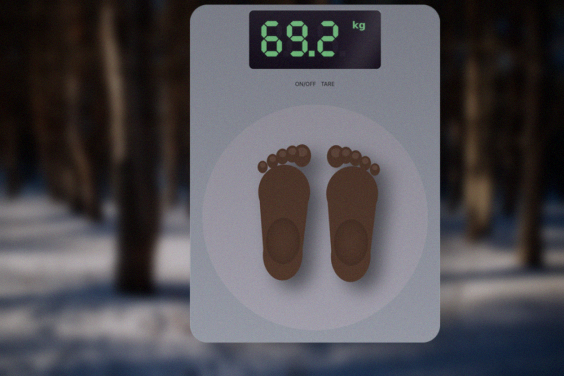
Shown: **69.2** kg
